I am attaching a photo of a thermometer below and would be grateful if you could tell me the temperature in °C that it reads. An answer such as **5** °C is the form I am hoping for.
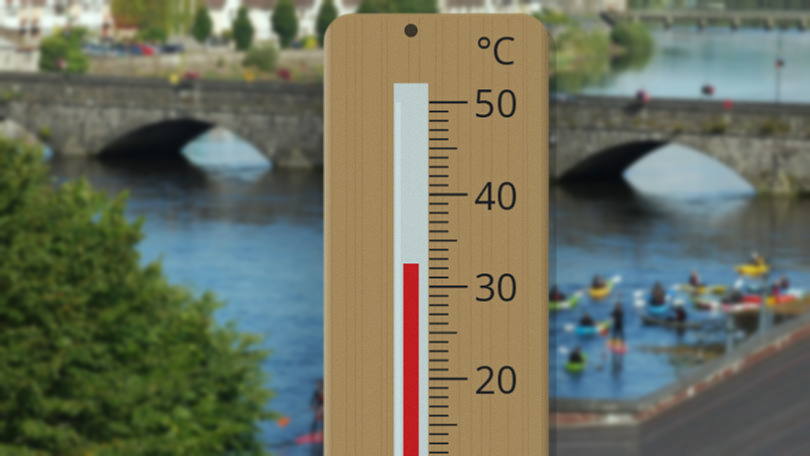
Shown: **32.5** °C
